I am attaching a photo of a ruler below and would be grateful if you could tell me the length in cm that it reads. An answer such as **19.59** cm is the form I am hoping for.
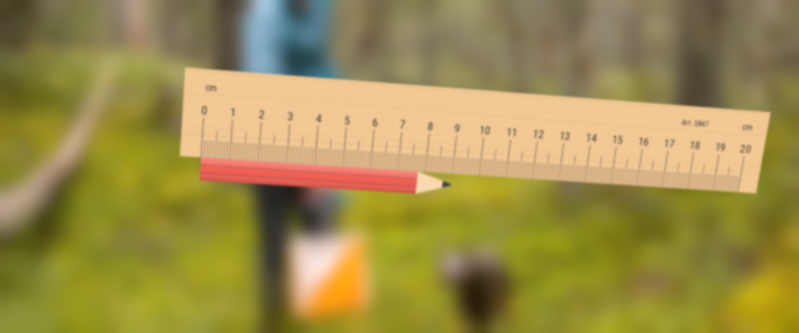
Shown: **9** cm
